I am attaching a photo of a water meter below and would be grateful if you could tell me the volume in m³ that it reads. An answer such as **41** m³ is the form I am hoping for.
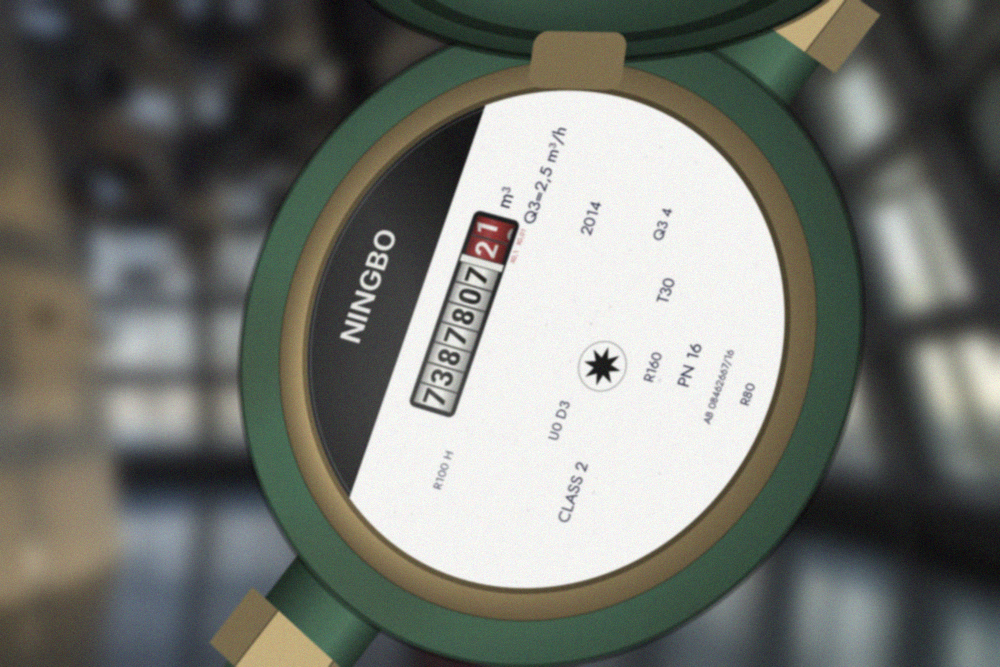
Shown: **7387807.21** m³
